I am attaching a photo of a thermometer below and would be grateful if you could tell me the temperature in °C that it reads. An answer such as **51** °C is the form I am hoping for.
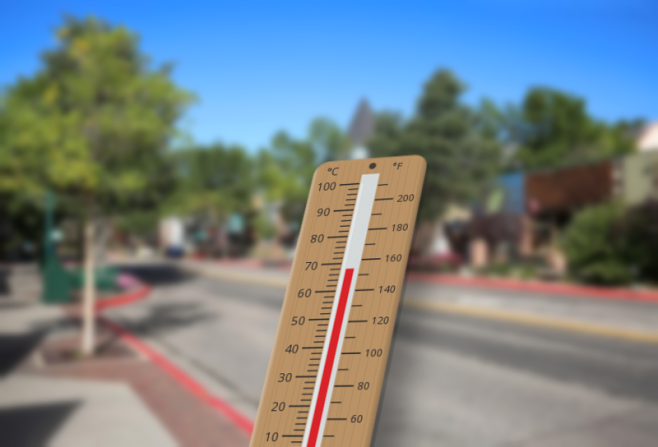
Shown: **68** °C
